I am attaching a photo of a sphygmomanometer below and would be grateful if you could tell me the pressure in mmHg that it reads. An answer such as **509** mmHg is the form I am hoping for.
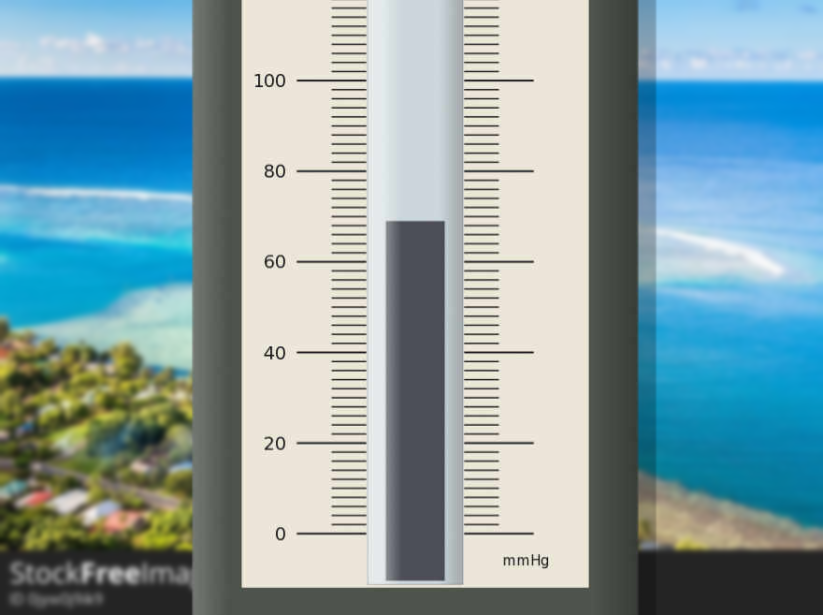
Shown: **69** mmHg
